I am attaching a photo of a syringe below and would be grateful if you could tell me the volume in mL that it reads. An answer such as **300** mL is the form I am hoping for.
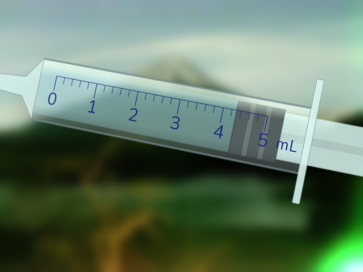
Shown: **4.3** mL
